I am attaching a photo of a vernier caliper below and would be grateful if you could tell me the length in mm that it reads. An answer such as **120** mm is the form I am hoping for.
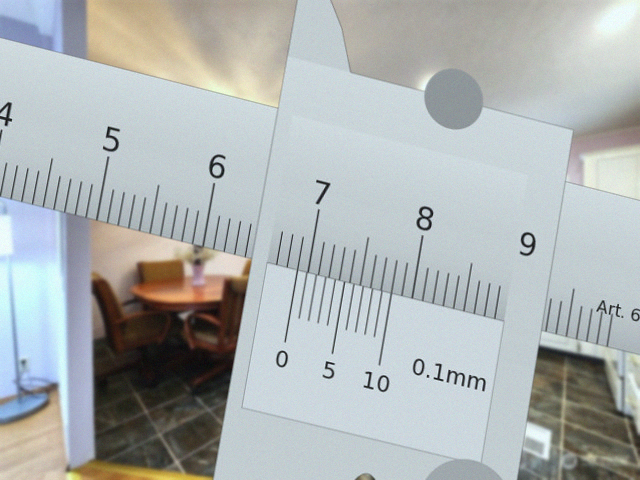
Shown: **69.0** mm
